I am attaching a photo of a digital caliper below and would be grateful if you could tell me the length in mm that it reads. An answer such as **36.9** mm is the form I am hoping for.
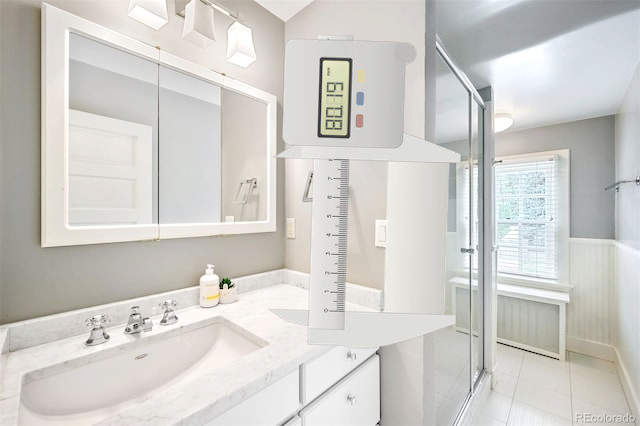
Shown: **80.19** mm
